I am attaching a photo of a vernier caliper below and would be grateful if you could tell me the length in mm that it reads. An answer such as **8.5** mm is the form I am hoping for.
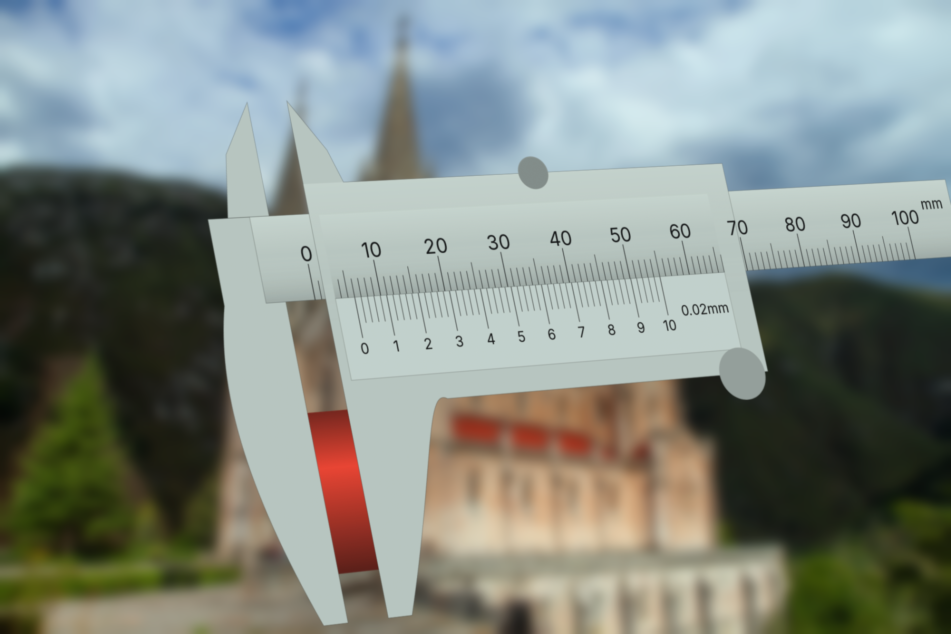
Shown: **6.0** mm
